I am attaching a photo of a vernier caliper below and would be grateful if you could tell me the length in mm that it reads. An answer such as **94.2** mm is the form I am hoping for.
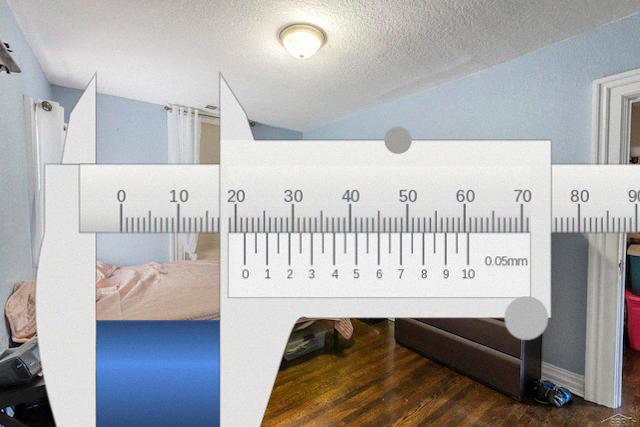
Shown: **21.6** mm
